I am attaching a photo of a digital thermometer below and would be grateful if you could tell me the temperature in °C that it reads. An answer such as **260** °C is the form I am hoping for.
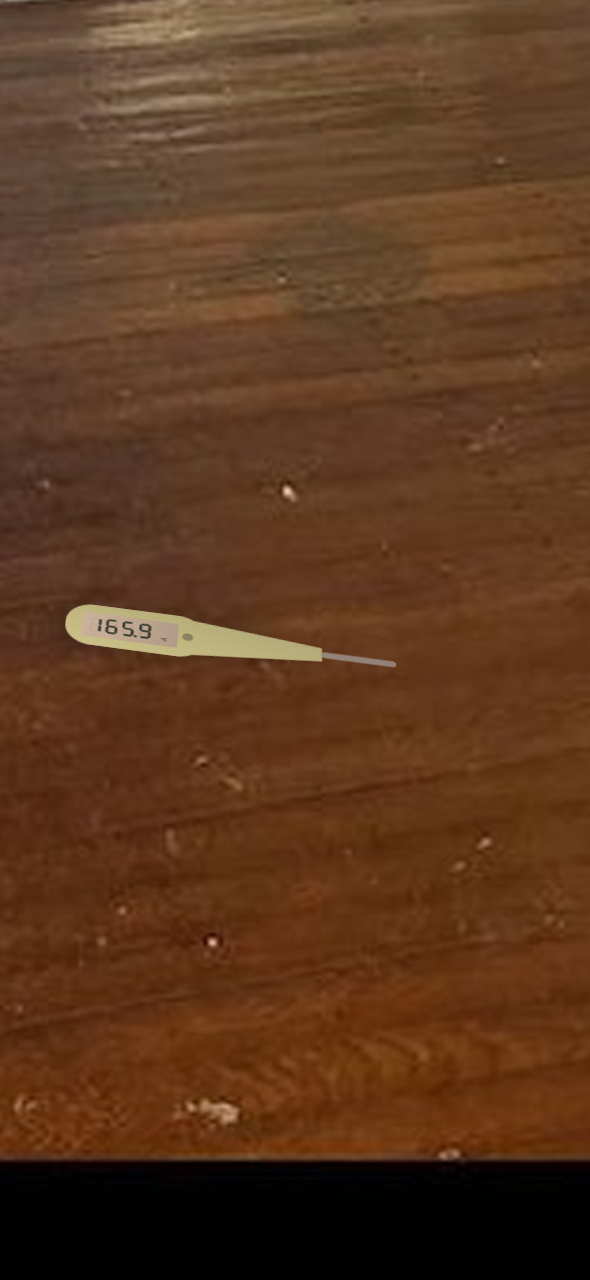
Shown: **165.9** °C
